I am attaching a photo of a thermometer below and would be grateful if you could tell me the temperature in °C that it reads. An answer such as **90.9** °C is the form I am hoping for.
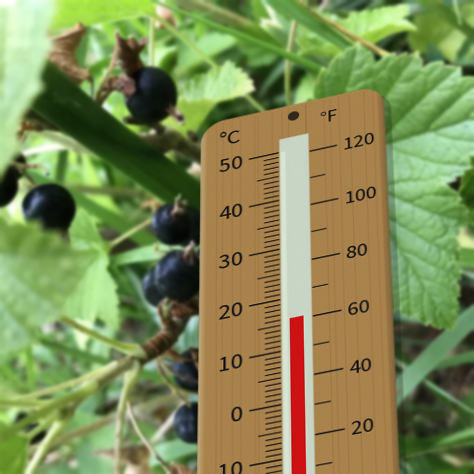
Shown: **16** °C
